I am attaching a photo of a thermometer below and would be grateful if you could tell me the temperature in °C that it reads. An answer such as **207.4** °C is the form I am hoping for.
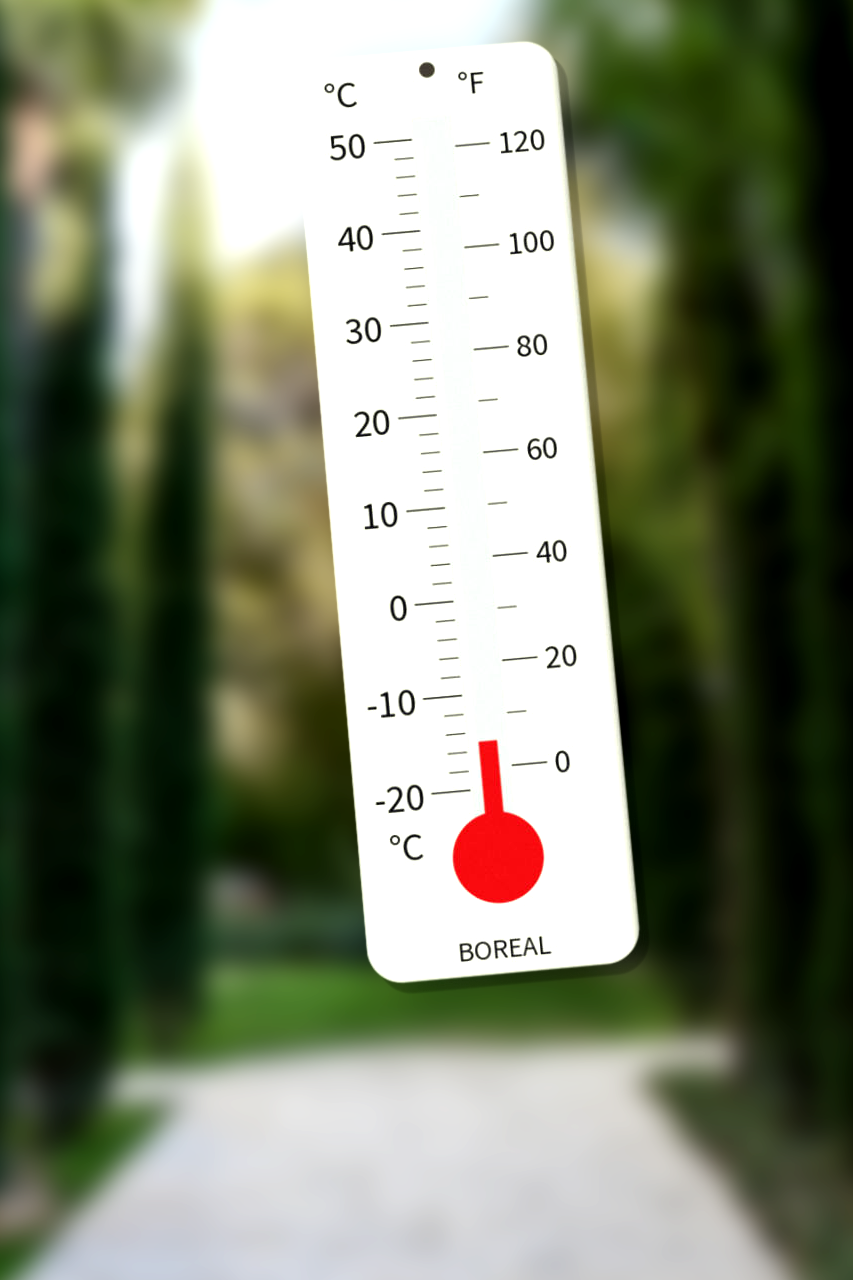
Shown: **-15** °C
